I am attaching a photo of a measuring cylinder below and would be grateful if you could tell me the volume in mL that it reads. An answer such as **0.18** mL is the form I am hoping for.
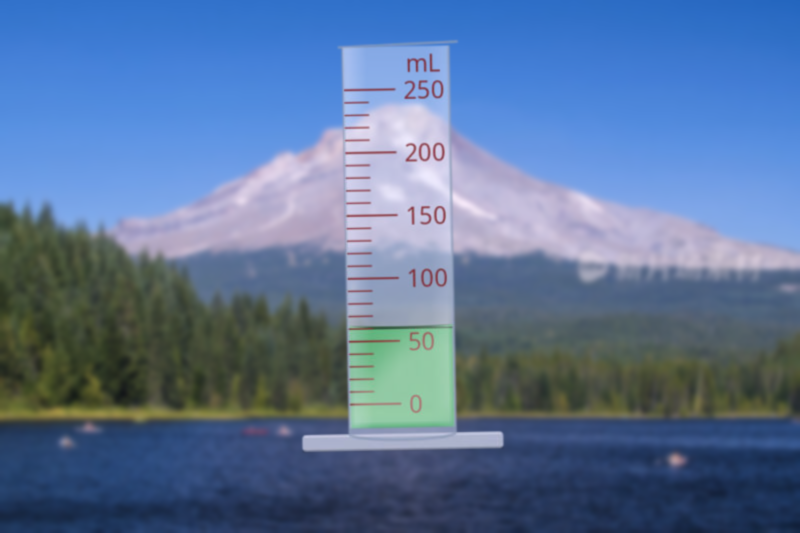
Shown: **60** mL
